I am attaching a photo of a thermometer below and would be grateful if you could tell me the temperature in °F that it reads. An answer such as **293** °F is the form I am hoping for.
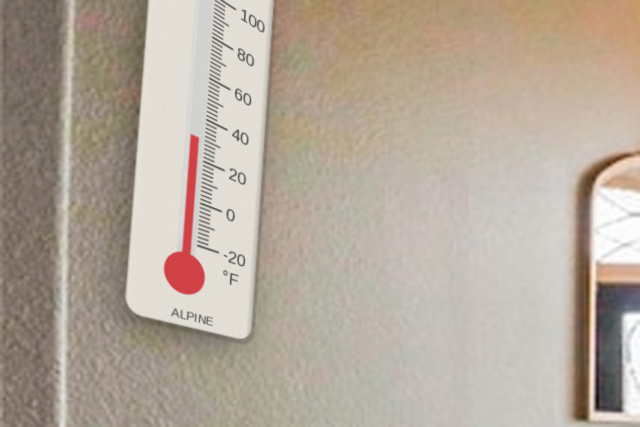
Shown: **30** °F
